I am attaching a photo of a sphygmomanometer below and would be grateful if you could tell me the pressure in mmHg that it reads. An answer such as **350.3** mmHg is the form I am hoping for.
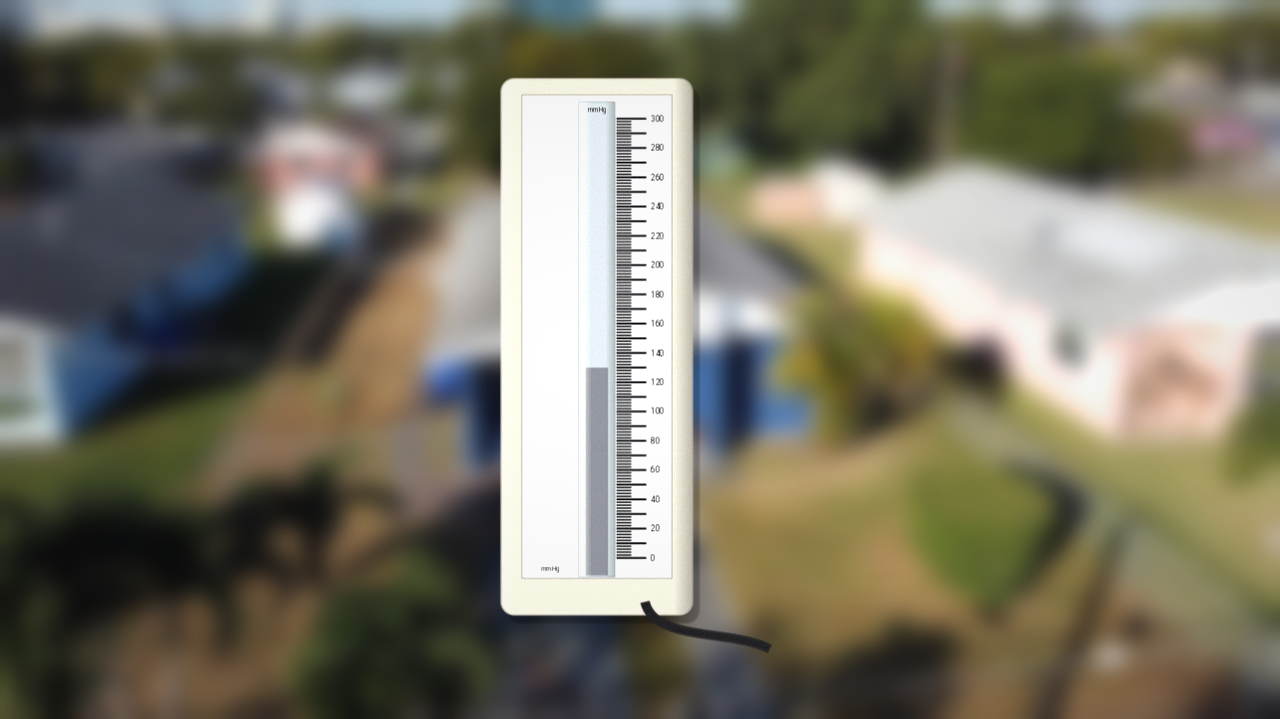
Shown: **130** mmHg
